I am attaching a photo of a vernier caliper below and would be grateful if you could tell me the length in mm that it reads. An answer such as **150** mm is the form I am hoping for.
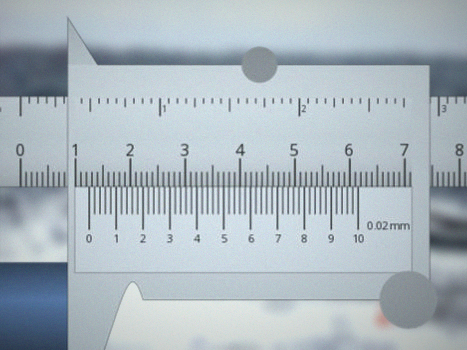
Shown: **12.5** mm
